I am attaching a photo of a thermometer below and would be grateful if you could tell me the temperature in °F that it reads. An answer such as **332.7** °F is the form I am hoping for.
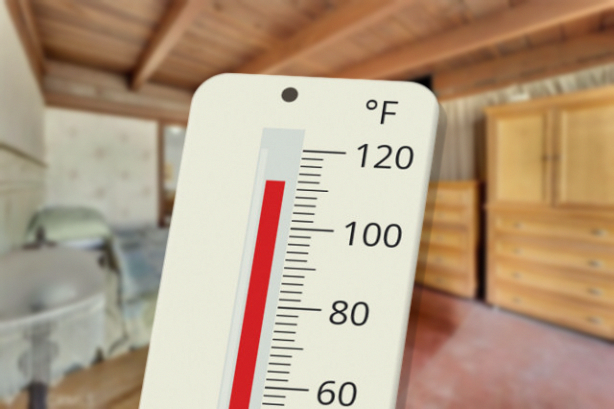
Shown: **112** °F
